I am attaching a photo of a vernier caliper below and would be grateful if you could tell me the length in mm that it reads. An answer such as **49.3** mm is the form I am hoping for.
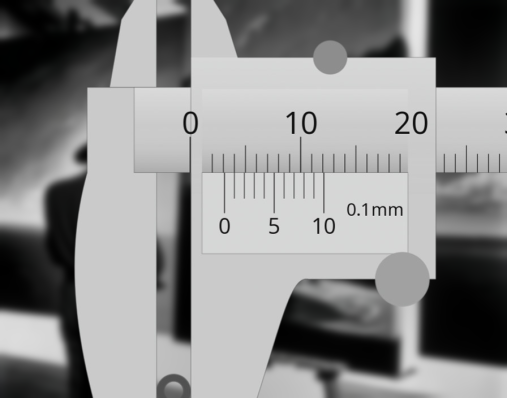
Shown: **3.1** mm
